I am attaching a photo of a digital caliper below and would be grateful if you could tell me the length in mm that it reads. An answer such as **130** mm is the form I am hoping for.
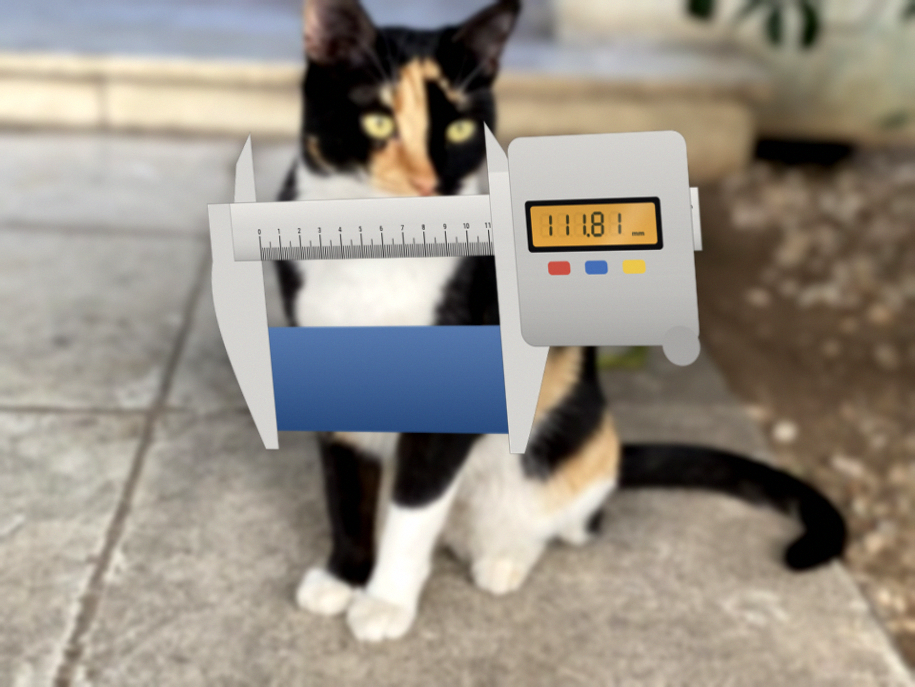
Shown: **111.81** mm
